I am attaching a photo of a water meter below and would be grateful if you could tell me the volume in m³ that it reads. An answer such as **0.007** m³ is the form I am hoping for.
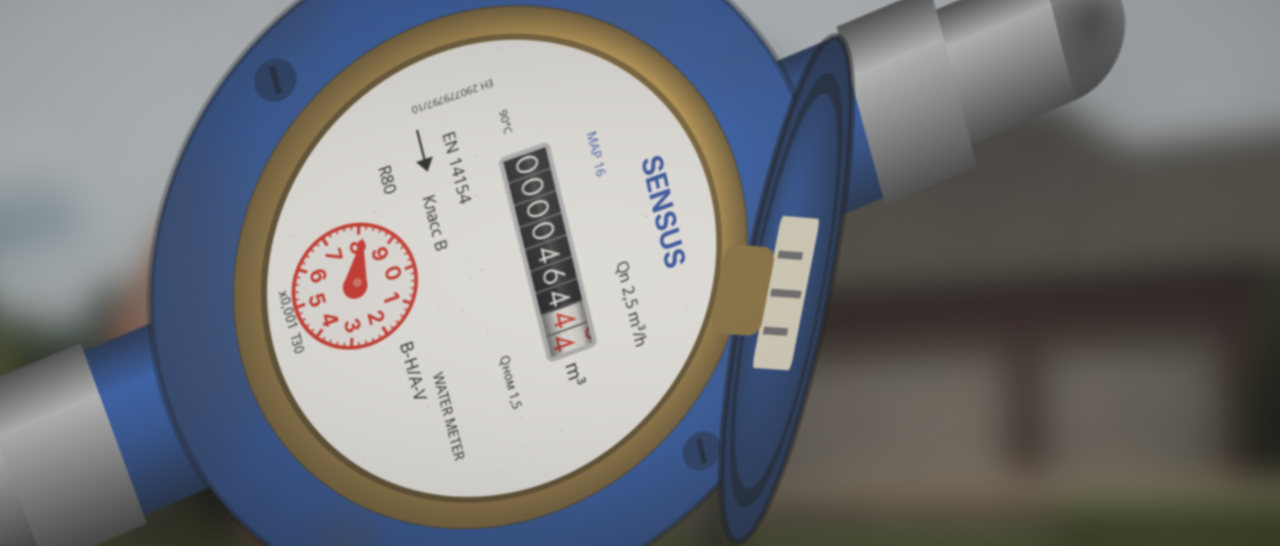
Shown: **464.438** m³
